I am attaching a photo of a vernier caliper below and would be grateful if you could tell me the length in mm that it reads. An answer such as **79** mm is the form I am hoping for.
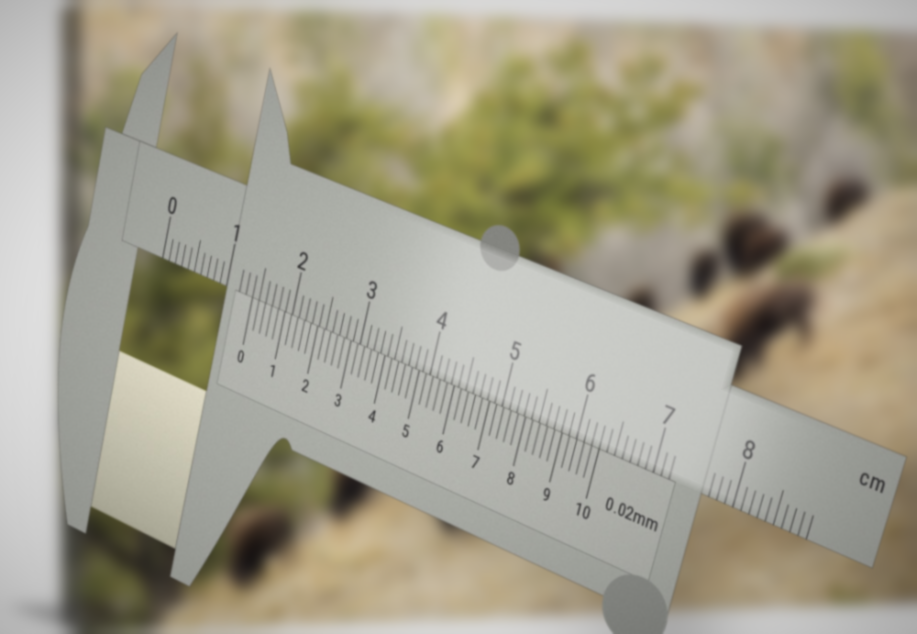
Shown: **14.0** mm
